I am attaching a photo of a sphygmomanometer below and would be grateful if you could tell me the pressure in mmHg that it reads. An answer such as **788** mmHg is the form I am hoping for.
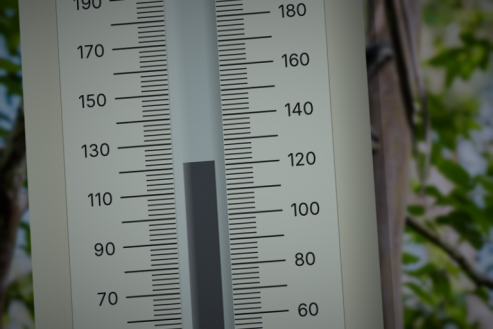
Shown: **122** mmHg
